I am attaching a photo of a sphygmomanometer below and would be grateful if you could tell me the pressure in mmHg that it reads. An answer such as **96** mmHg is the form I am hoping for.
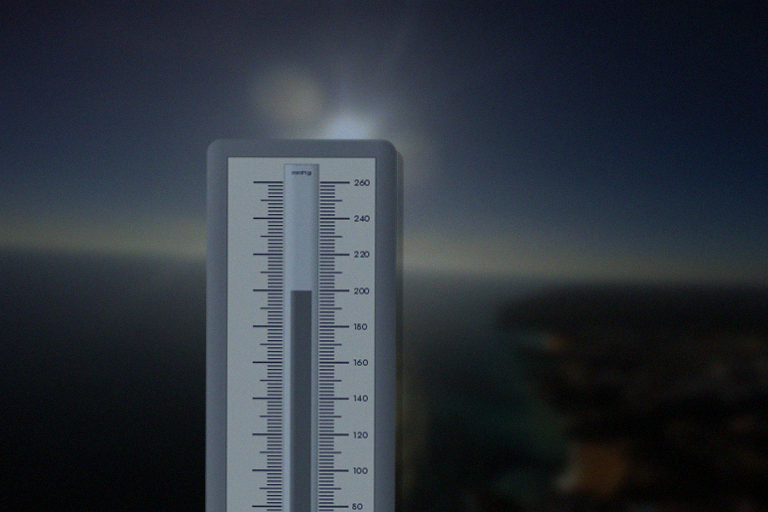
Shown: **200** mmHg
